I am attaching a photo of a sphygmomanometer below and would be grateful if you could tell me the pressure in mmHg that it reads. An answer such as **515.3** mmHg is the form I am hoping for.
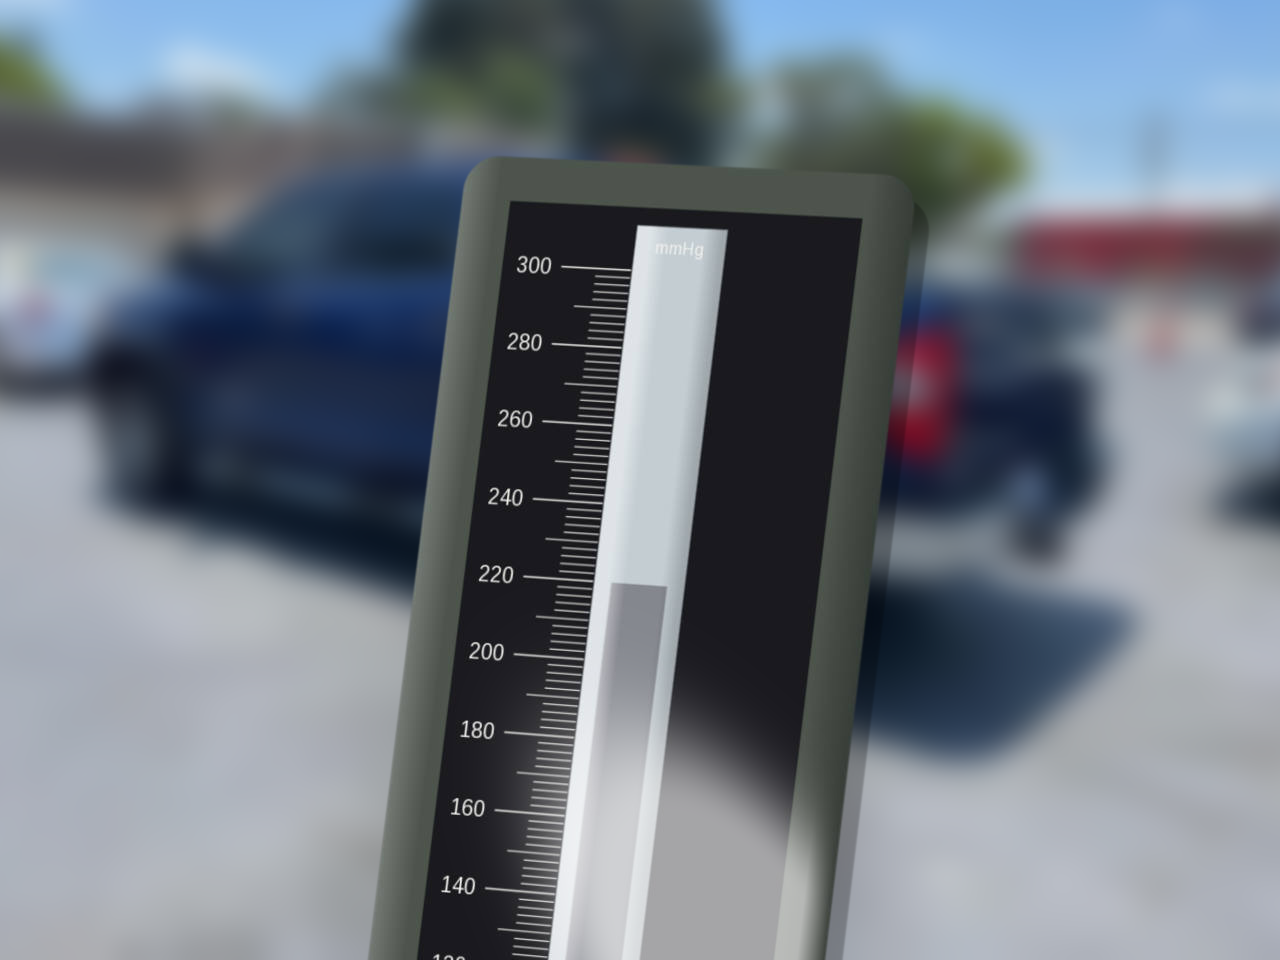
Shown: **220** mmHg
